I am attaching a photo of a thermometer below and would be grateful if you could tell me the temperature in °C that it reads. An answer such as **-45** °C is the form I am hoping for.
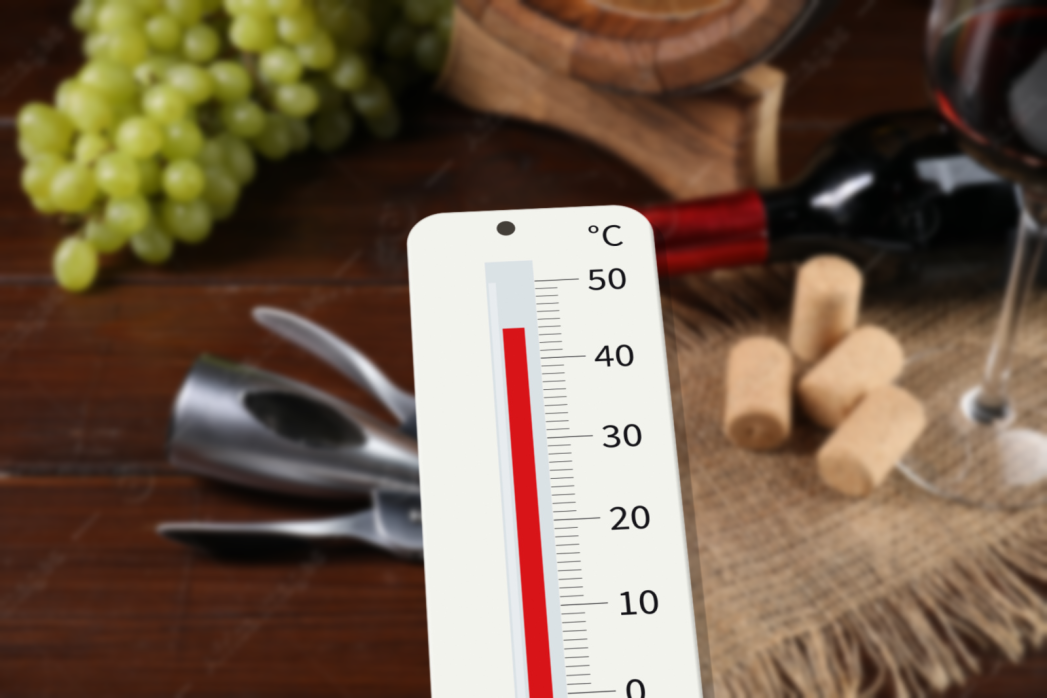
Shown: **44** °C
